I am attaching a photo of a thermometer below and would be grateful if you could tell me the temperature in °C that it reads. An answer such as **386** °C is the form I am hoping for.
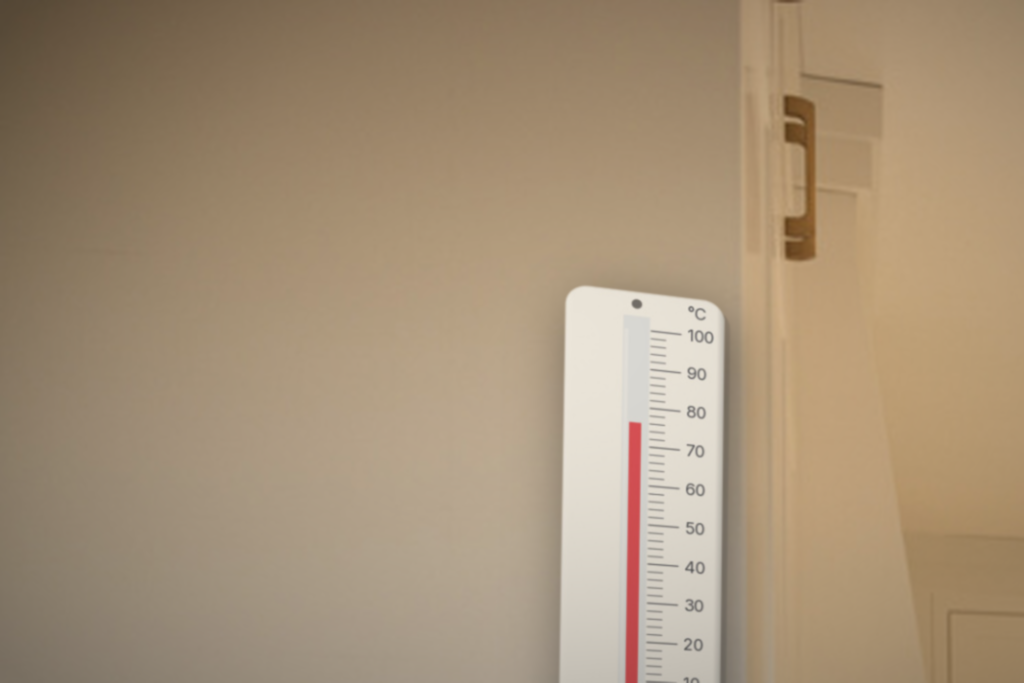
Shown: **76** °C
